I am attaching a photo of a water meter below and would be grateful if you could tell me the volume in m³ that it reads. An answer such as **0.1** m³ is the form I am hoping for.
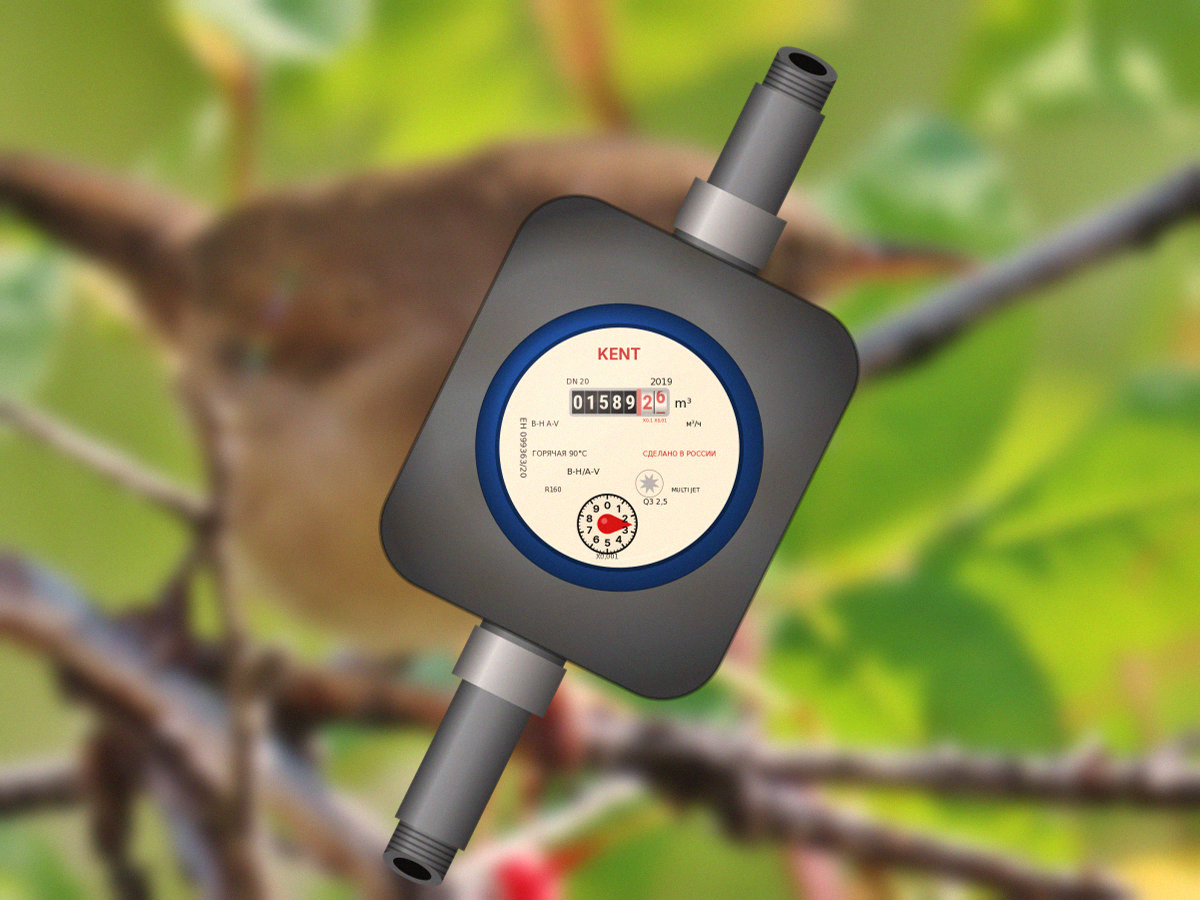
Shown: **1589.262** m³
